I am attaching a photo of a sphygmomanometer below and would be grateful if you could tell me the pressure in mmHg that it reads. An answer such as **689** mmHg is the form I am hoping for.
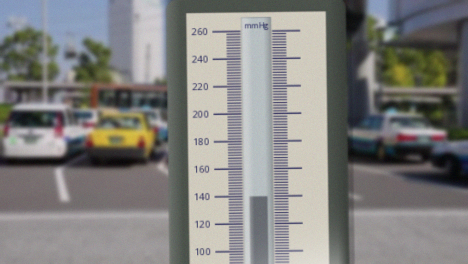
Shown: **140** mmHg
